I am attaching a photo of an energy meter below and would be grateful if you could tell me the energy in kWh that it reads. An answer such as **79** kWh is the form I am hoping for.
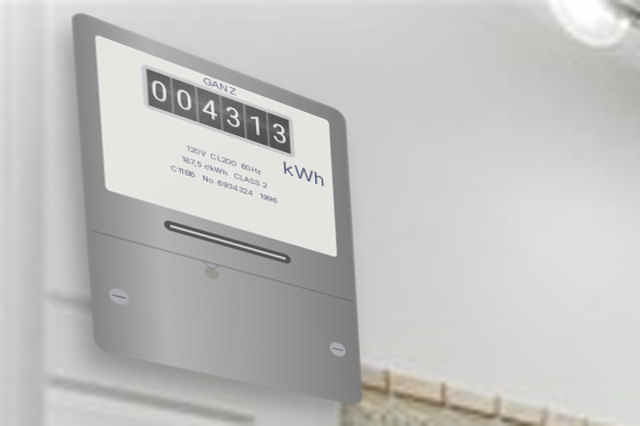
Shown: **4313** kWh
